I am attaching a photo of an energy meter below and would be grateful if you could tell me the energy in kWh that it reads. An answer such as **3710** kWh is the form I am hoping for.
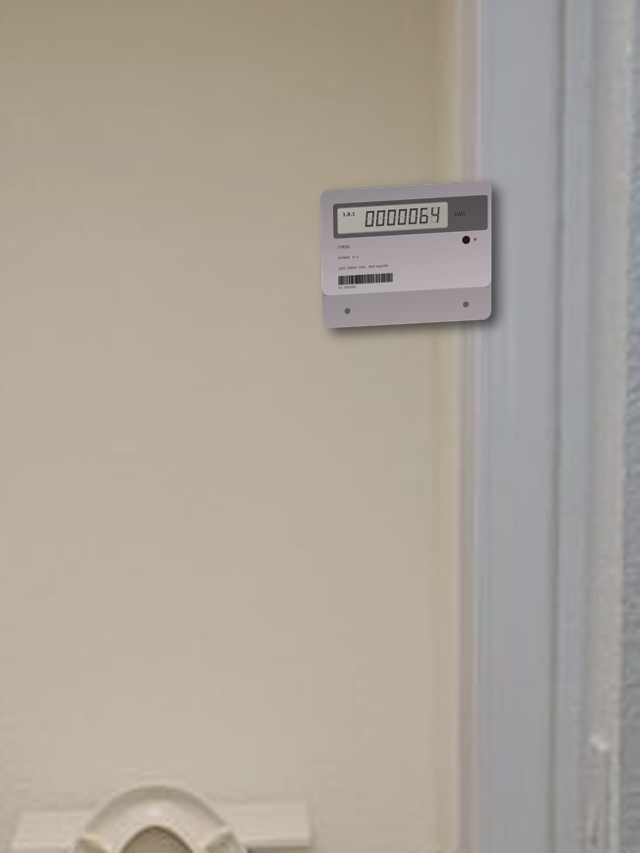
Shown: **64** kWh
